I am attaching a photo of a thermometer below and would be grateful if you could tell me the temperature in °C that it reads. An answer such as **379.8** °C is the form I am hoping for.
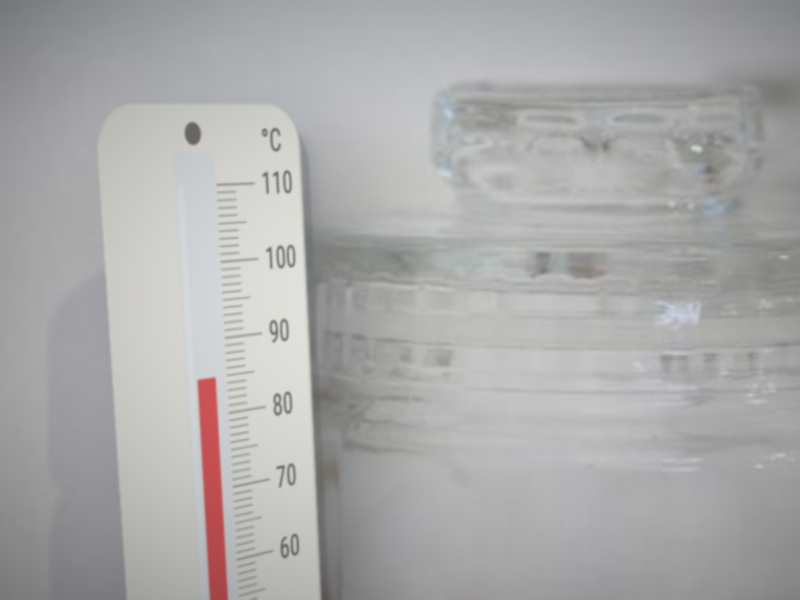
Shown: **85** °C
